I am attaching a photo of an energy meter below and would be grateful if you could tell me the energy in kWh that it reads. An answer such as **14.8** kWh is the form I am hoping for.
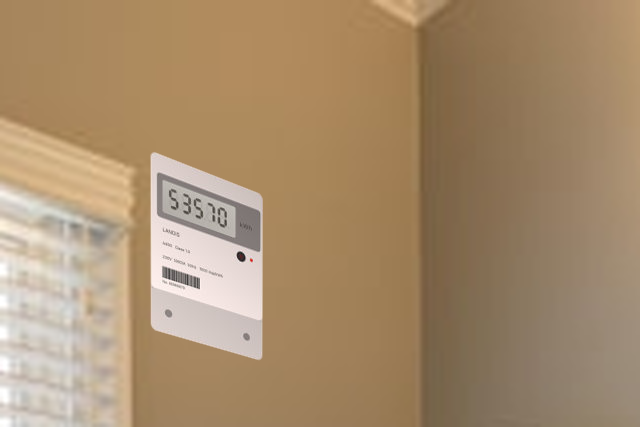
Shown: **53570** kWh
